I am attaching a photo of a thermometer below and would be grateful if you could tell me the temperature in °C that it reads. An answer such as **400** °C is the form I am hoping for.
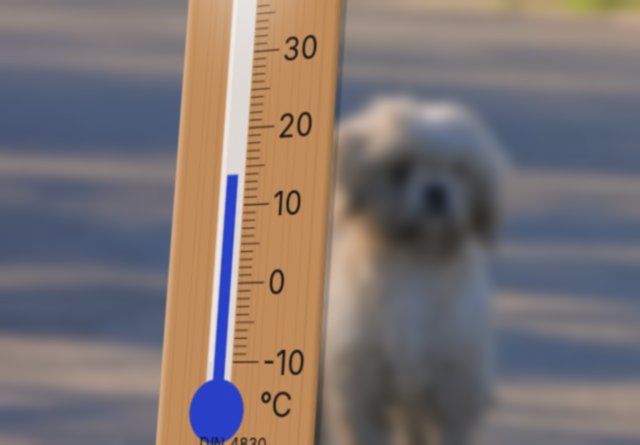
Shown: **14** °C
